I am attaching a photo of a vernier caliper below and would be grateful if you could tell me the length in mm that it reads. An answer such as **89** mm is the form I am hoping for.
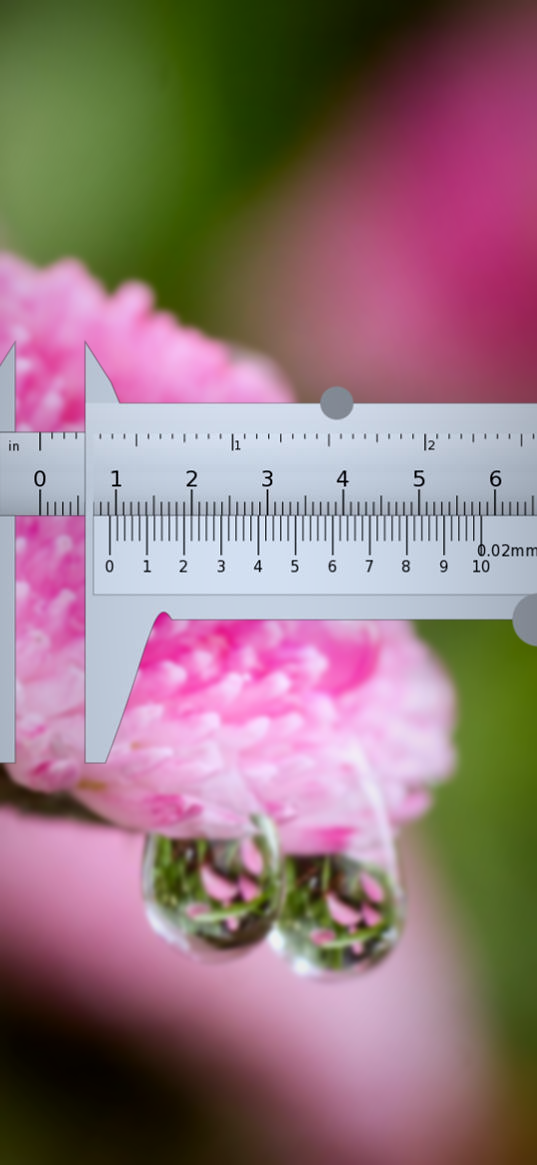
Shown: **9.2** mm
